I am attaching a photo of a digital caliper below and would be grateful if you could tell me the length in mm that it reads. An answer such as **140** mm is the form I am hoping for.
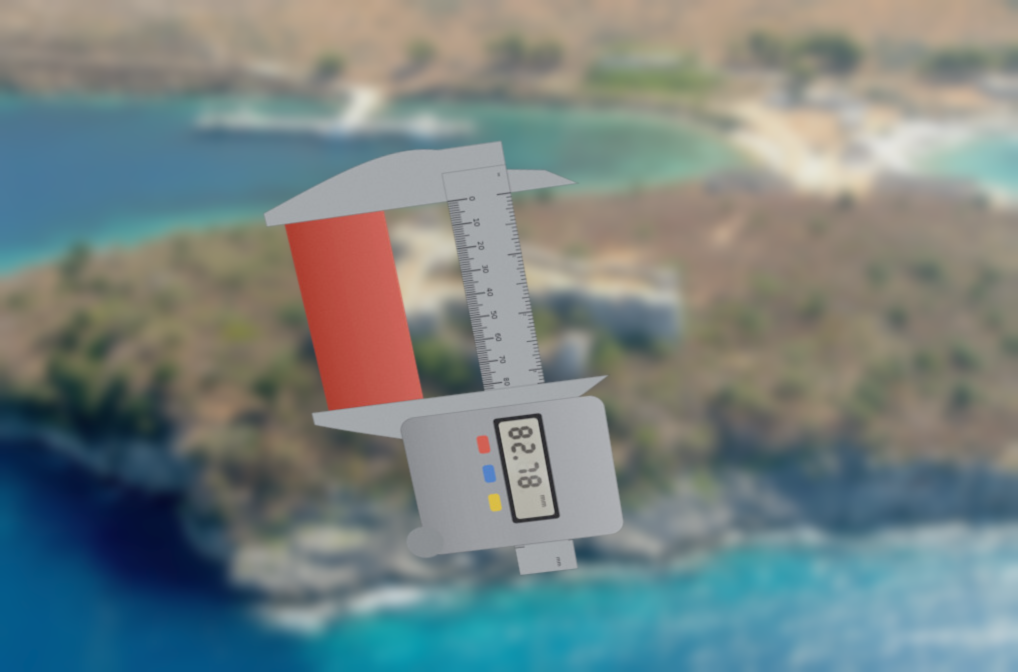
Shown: **82.78** mm
